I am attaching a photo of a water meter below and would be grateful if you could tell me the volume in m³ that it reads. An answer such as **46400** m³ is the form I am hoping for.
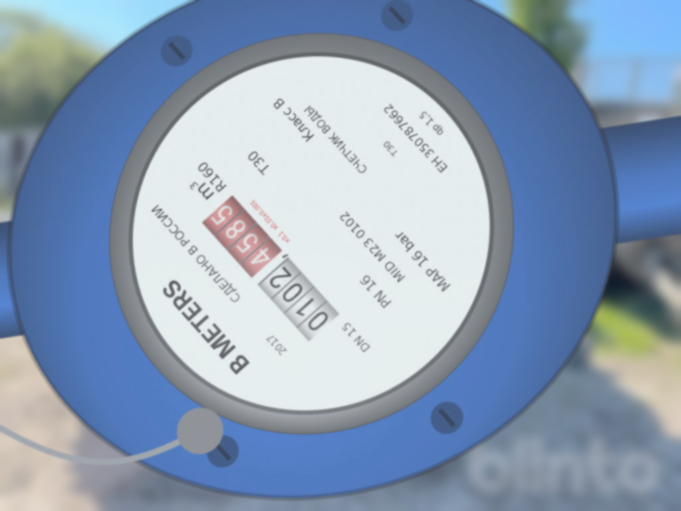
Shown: **102.4585** m³
